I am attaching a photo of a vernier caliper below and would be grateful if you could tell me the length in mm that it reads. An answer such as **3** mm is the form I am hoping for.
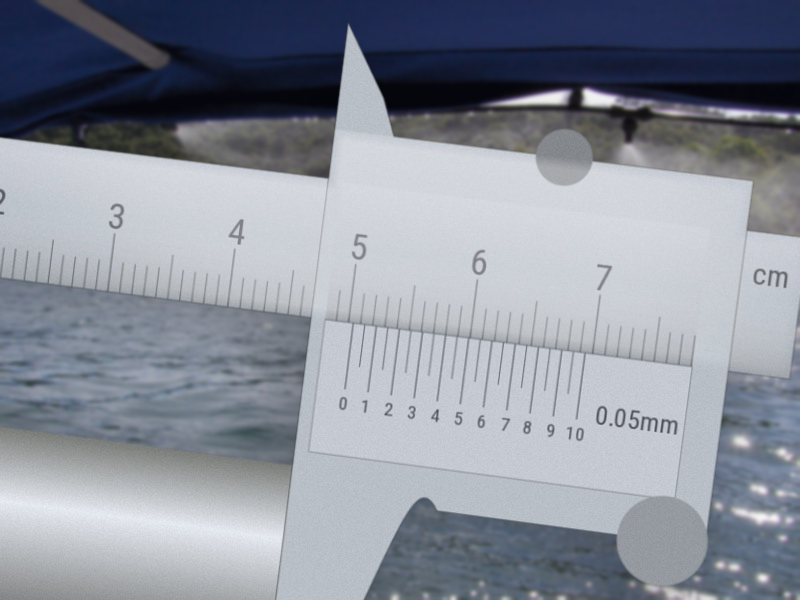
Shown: **50.4** mm
